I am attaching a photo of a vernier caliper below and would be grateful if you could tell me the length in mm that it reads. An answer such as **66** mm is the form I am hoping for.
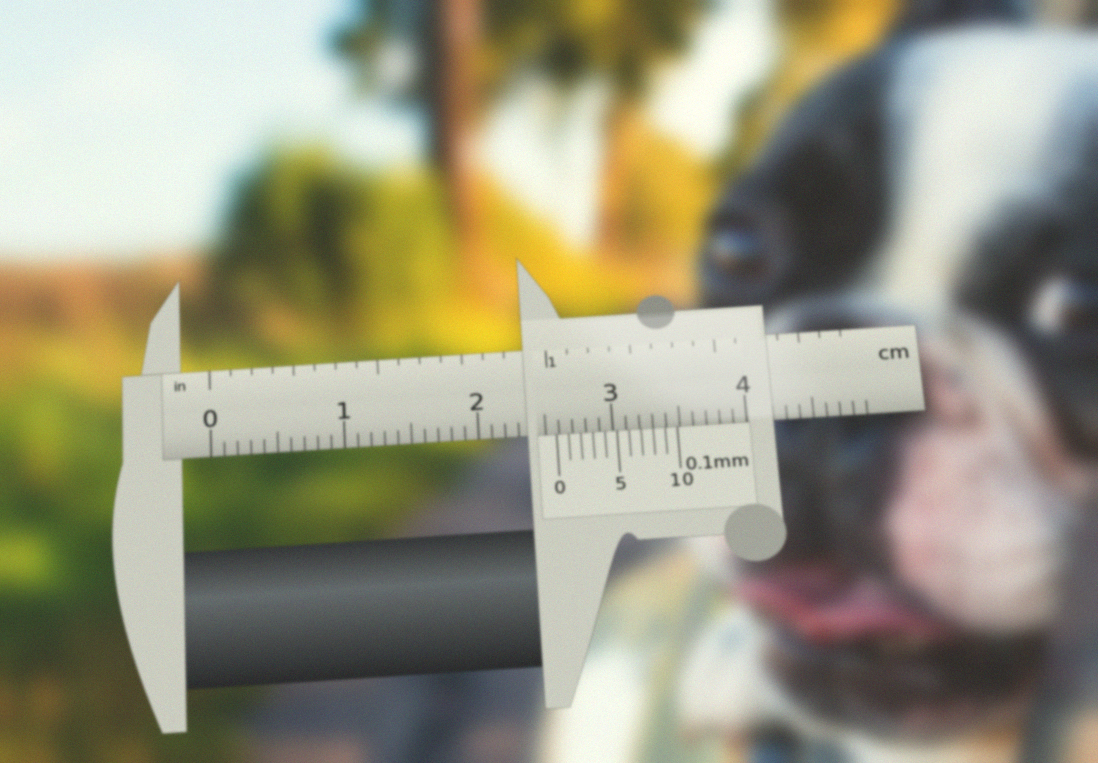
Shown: **25.8** mm
